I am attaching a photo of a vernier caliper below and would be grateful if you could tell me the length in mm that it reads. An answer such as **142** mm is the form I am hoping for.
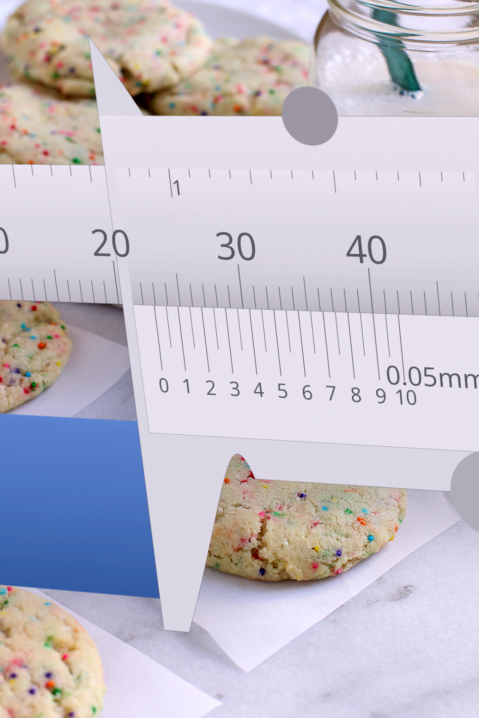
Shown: **22.9** mm
